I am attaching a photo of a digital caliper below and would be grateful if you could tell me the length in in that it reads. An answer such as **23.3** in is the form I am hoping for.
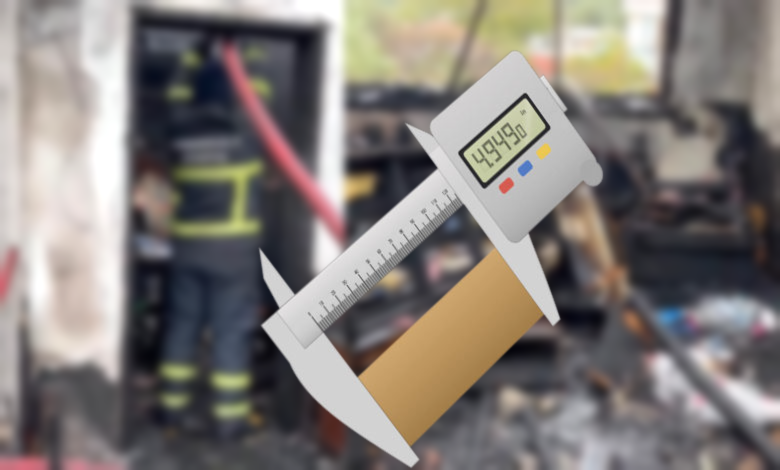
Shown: **4.9490** in
